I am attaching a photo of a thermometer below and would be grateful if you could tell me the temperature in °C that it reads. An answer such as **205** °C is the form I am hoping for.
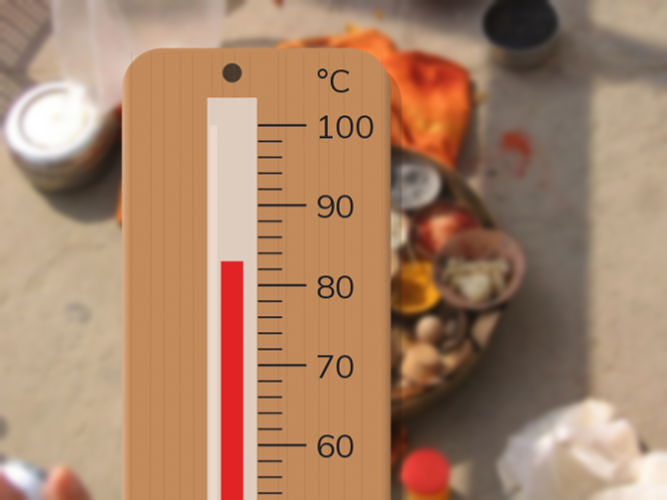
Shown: **83** °C
